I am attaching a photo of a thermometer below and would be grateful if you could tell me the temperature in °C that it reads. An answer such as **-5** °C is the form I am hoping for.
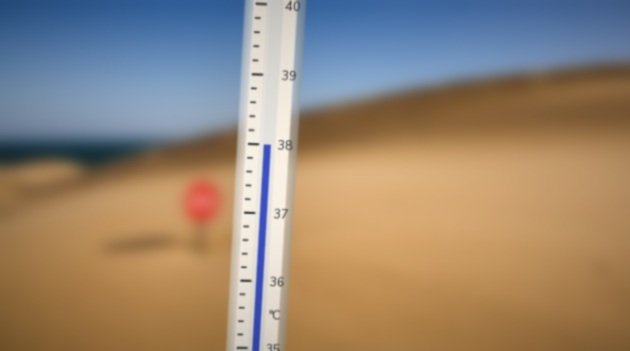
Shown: **38** °C
